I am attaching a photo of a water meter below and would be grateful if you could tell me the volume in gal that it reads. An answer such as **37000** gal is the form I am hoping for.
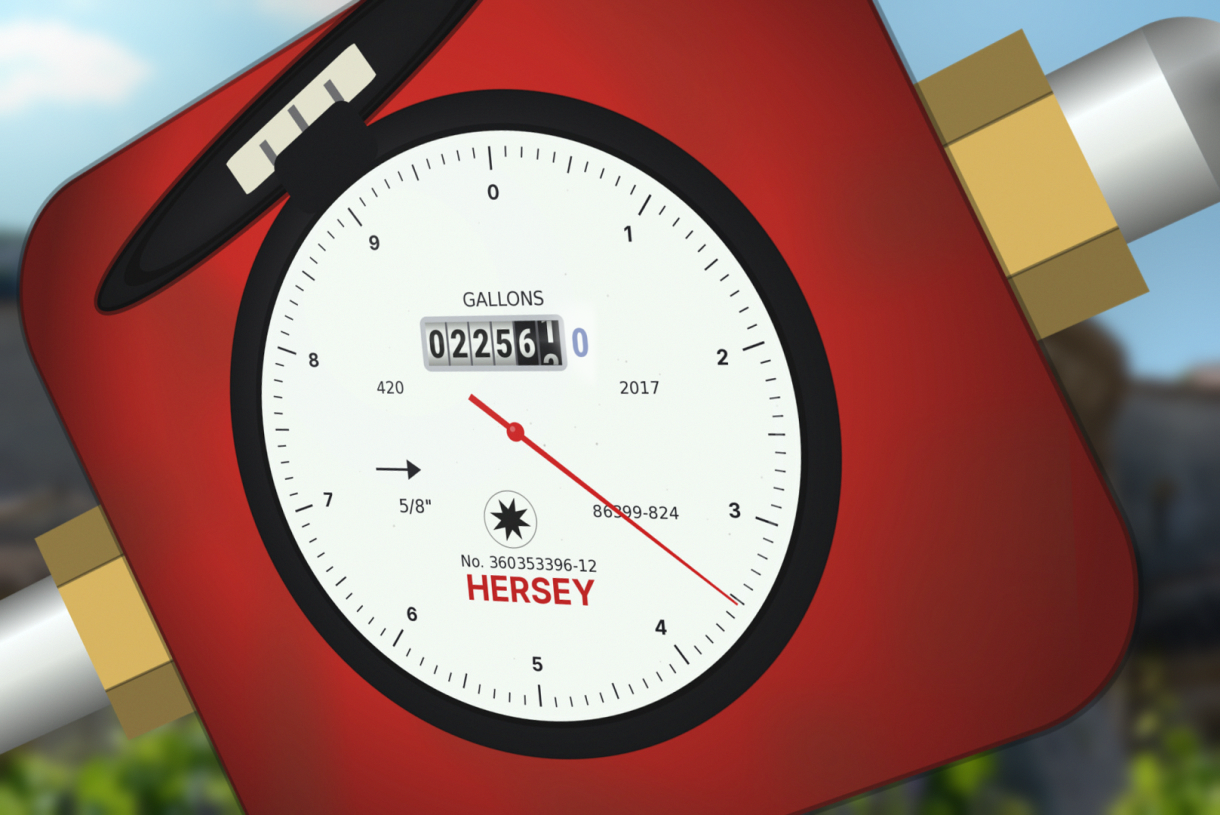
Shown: **225613.5** gal
